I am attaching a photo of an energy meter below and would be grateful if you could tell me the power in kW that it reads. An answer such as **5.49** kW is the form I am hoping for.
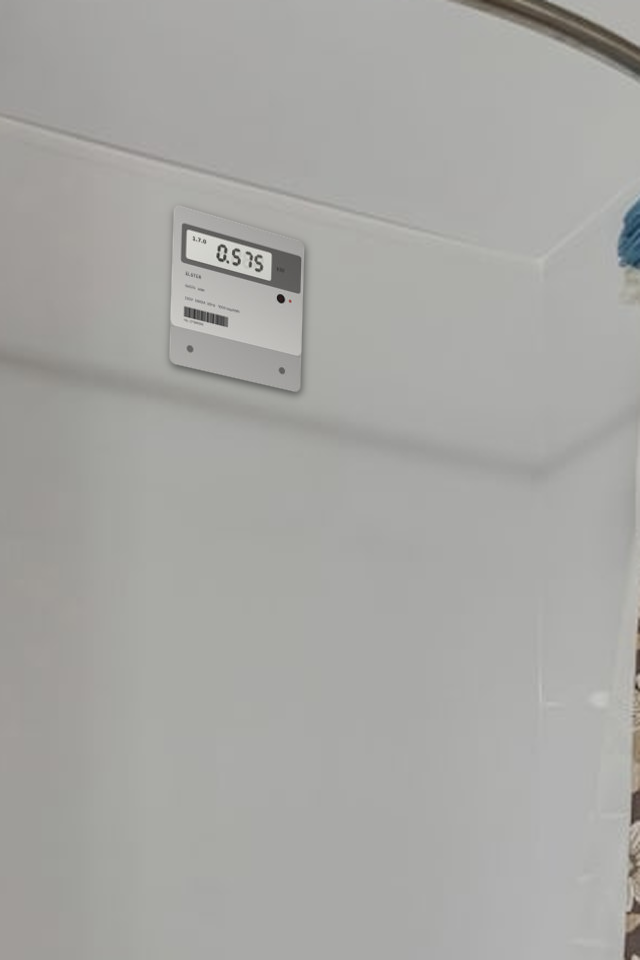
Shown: **0.575** kW
